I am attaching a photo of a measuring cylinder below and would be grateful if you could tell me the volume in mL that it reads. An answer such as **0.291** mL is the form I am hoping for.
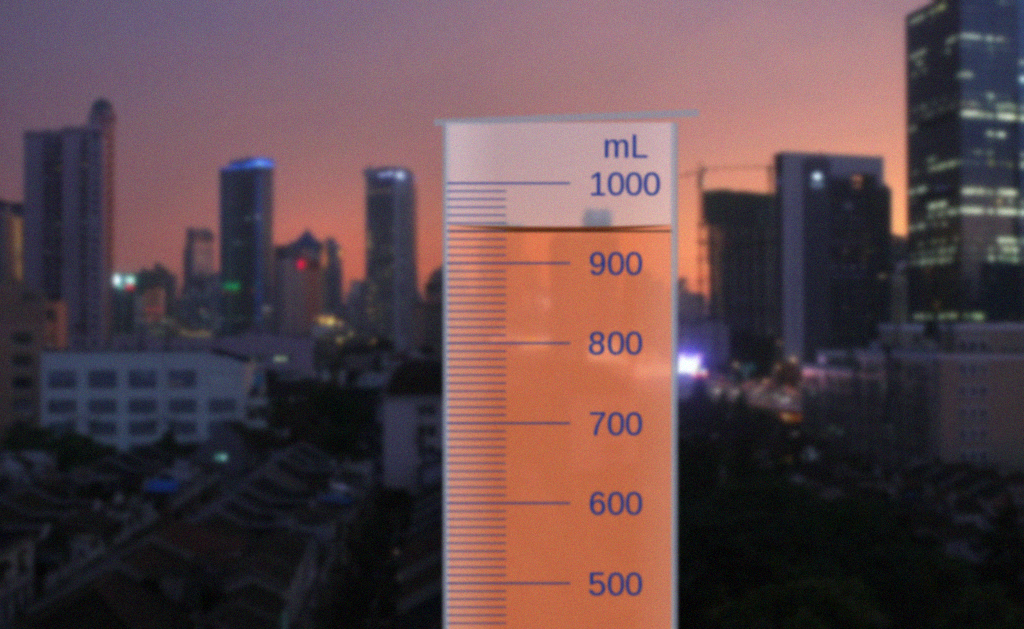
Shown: **940** mL
